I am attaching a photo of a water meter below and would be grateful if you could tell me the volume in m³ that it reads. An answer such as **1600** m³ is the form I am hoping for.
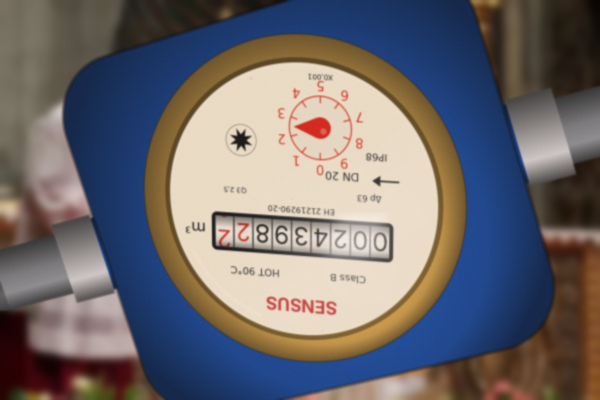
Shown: **24398.222** m³
